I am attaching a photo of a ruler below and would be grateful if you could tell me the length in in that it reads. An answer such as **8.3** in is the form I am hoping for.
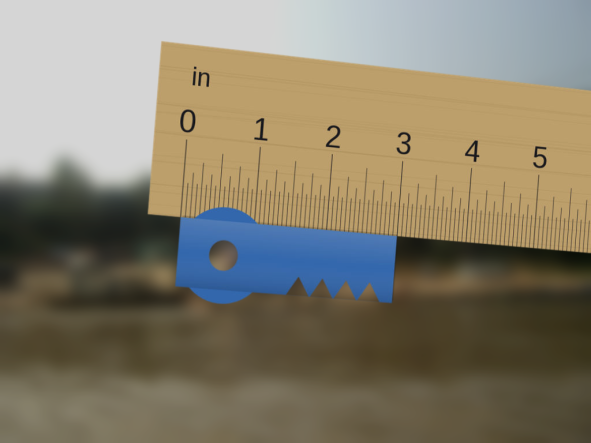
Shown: **3** in
